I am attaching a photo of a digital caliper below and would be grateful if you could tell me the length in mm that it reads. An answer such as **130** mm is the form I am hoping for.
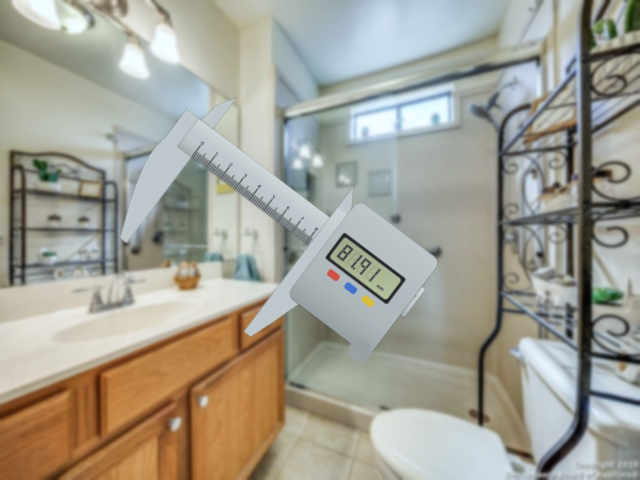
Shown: **81.91** mm
